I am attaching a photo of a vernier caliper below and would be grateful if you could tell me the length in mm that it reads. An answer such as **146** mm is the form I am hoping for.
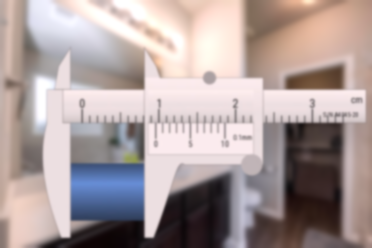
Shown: **9.6** mm
